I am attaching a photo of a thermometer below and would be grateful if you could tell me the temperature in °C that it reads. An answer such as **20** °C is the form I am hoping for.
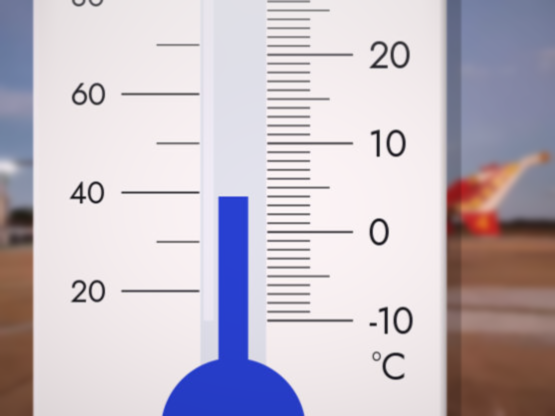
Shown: **4** °C
